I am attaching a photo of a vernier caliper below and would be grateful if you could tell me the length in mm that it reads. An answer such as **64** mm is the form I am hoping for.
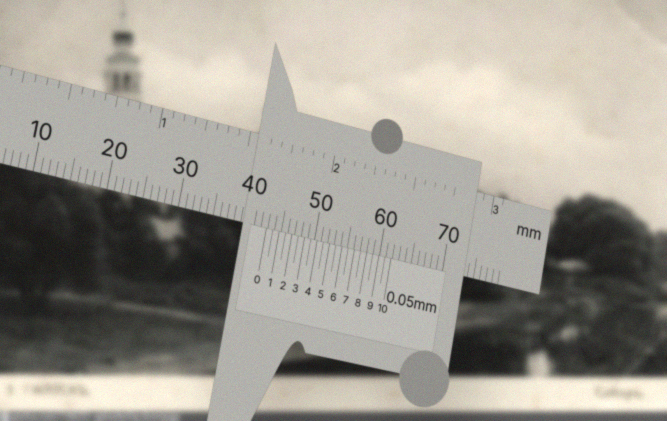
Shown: **42.8** mm
